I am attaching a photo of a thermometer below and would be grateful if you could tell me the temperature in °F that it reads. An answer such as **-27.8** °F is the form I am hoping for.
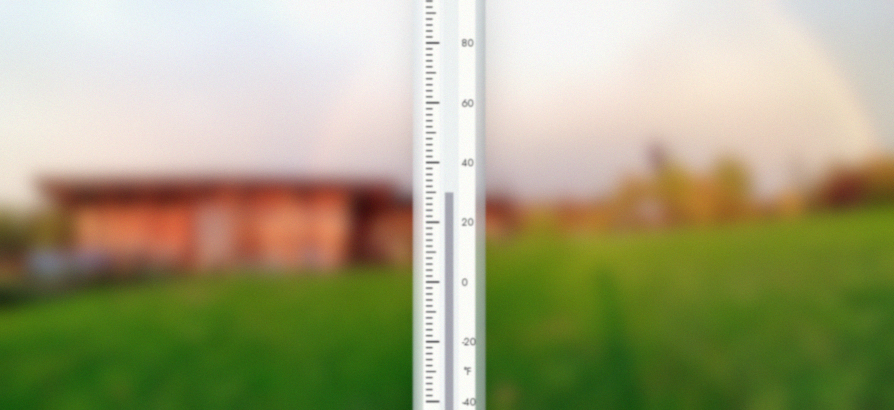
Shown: **30** °F
